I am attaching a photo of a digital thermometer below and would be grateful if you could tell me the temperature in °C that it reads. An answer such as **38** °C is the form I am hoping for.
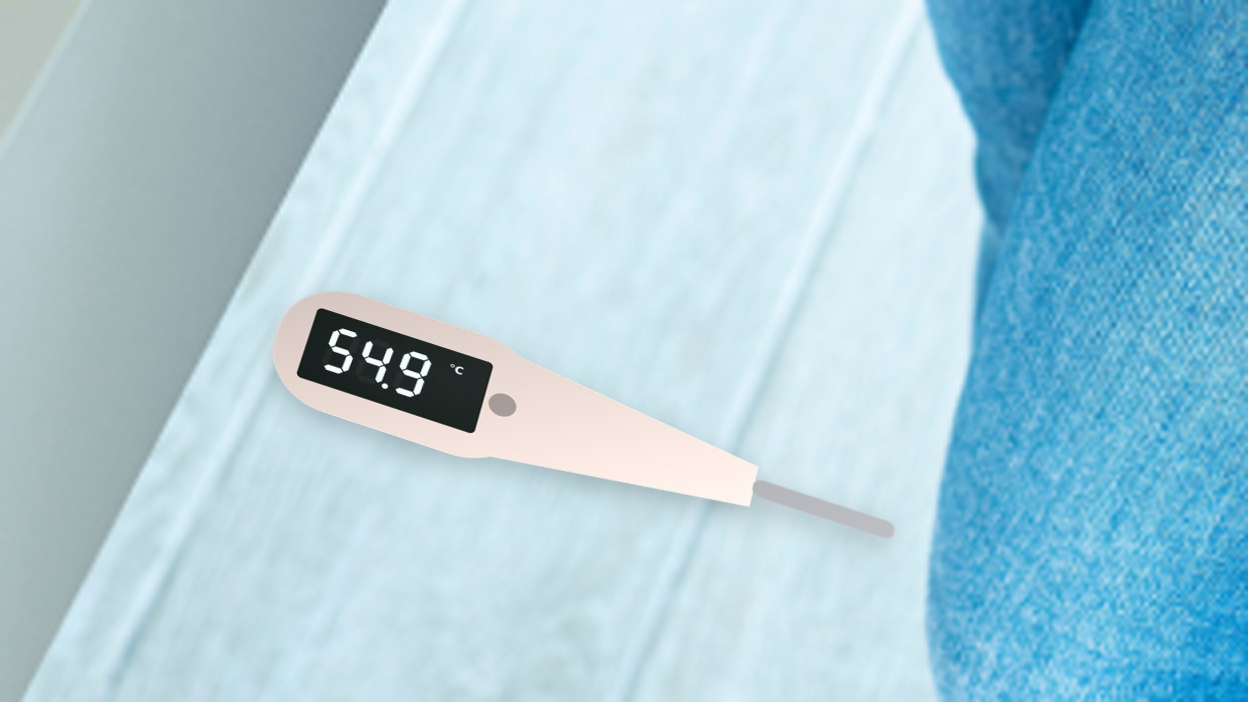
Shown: **54.9** °C
